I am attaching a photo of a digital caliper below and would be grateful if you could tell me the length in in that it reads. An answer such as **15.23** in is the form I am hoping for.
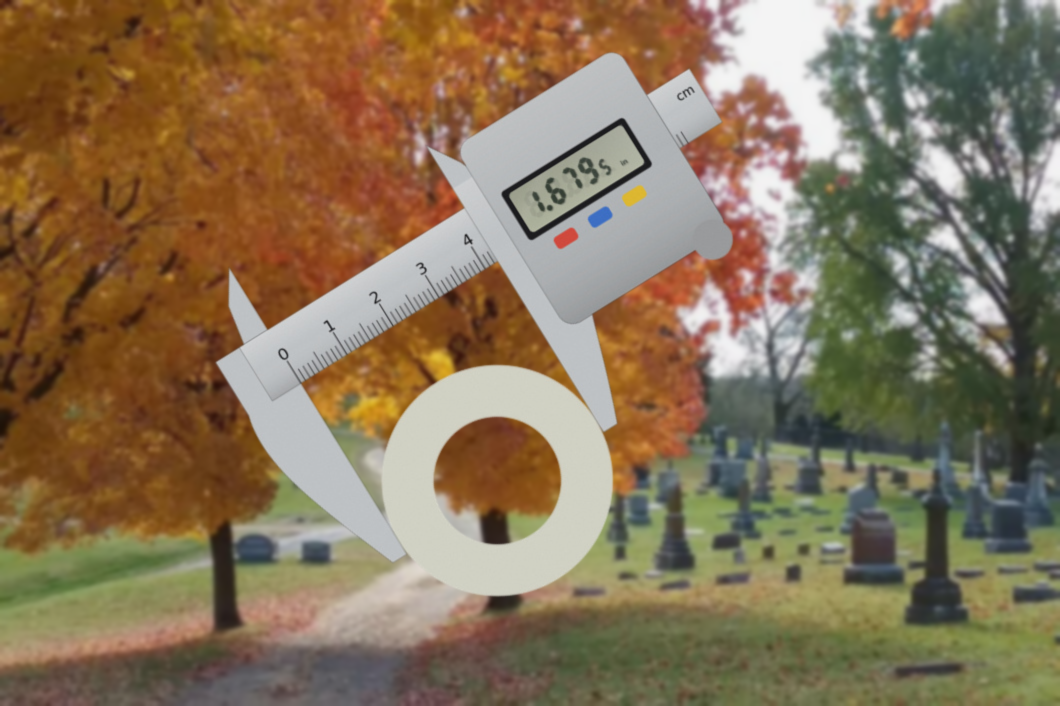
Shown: **1.6795** in
